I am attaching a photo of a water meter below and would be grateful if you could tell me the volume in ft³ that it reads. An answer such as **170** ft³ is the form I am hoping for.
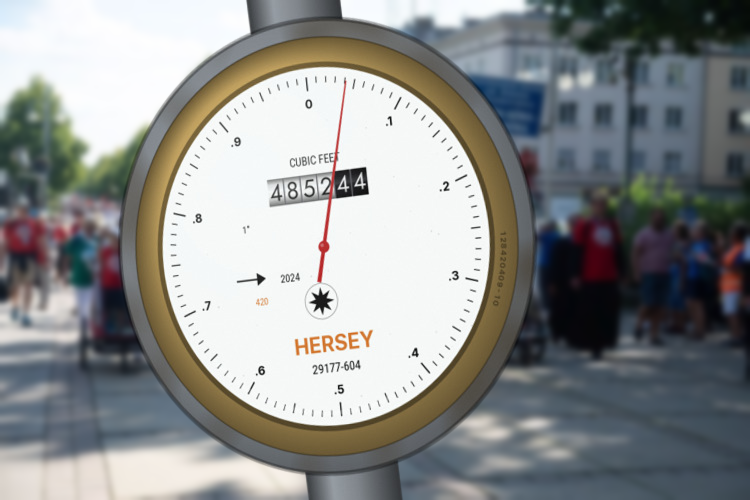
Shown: **485244.04** ft³
